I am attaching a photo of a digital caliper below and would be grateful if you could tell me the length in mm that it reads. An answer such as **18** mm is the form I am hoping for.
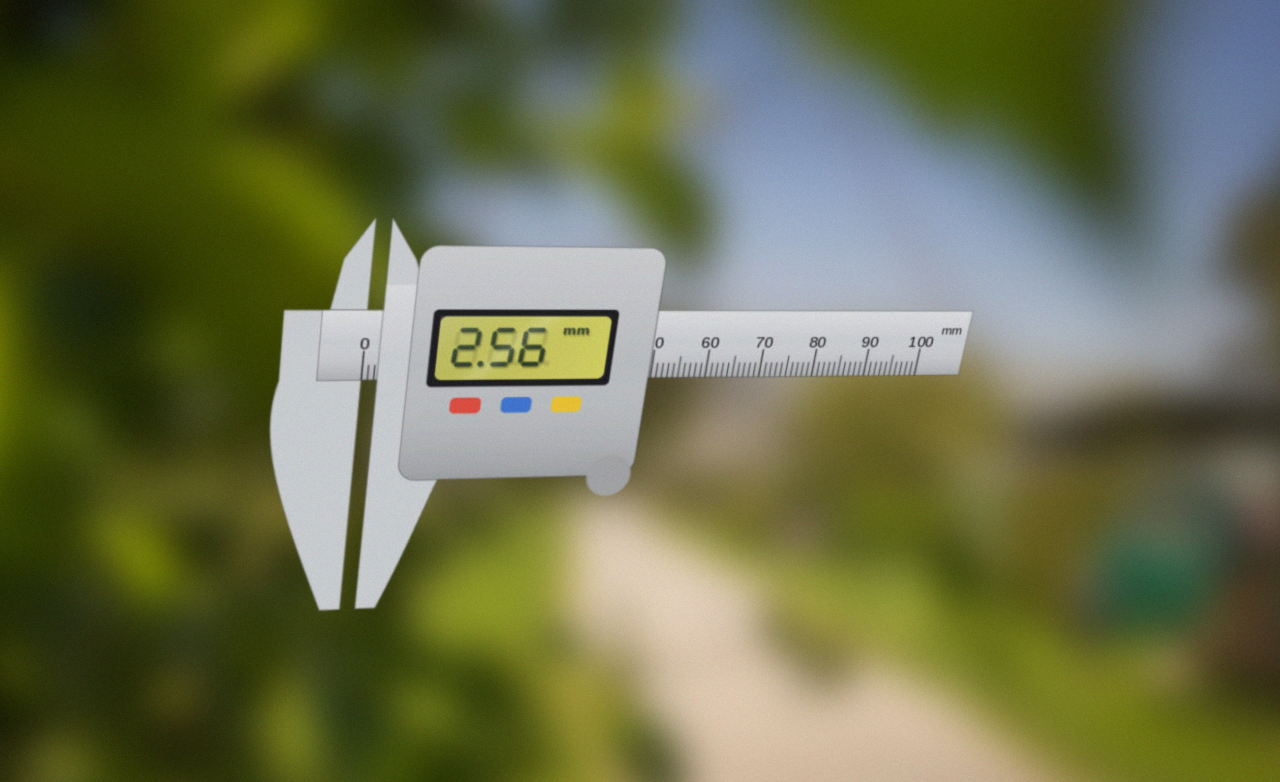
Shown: **2.56** mm
